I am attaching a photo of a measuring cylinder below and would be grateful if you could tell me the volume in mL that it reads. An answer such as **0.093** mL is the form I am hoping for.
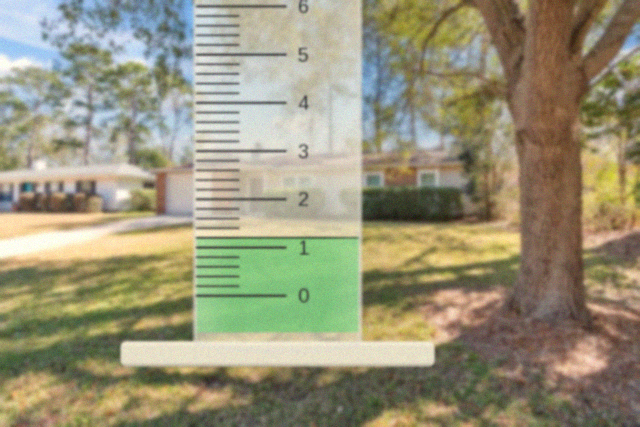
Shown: **1.2** mL
